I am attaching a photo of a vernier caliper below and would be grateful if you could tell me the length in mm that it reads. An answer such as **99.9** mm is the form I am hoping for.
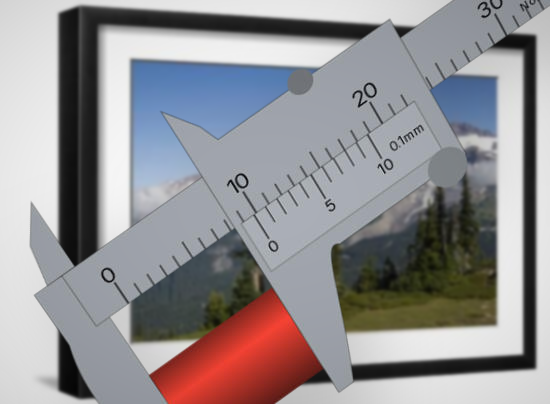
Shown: **9.8** mm
